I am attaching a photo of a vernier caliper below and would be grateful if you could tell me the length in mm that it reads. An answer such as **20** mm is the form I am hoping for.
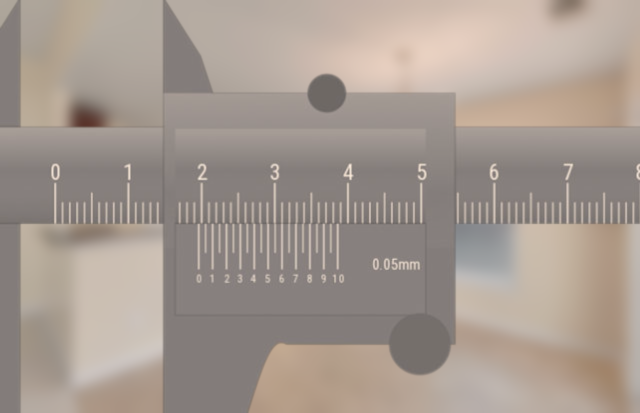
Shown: **19.6** mm
